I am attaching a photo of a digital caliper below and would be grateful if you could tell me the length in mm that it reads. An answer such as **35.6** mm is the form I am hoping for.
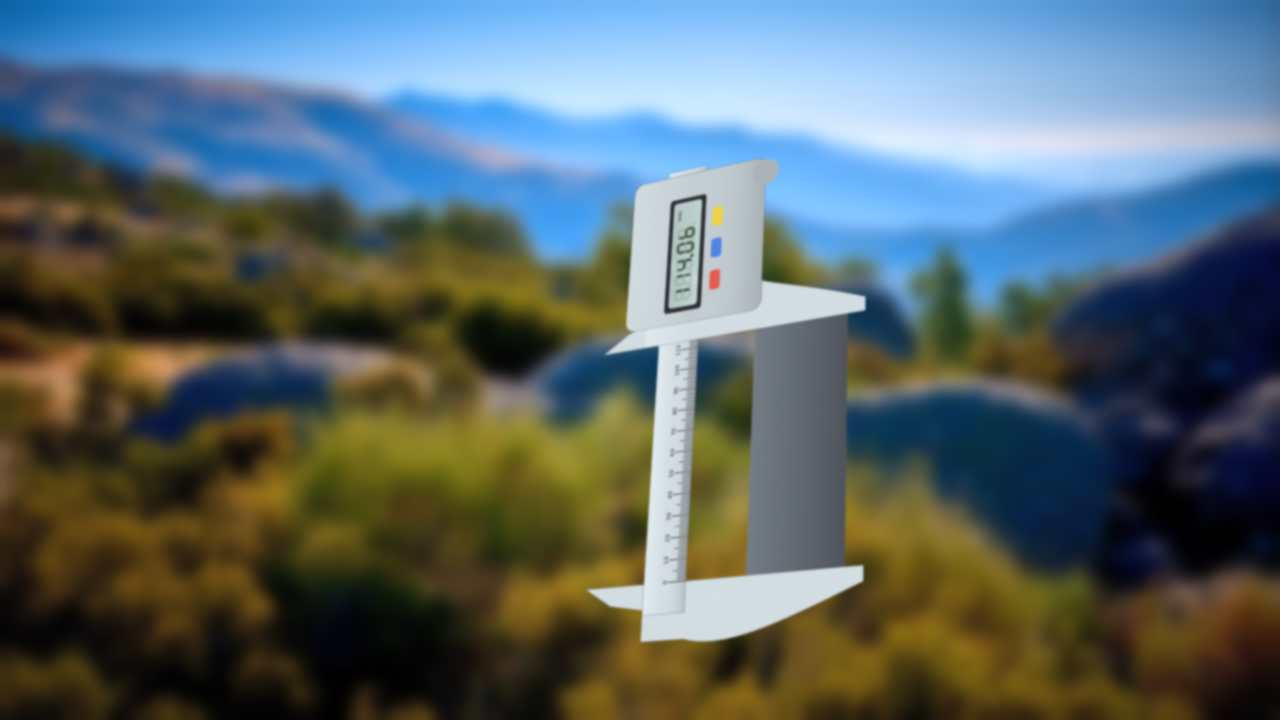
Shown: **114.06** mm
